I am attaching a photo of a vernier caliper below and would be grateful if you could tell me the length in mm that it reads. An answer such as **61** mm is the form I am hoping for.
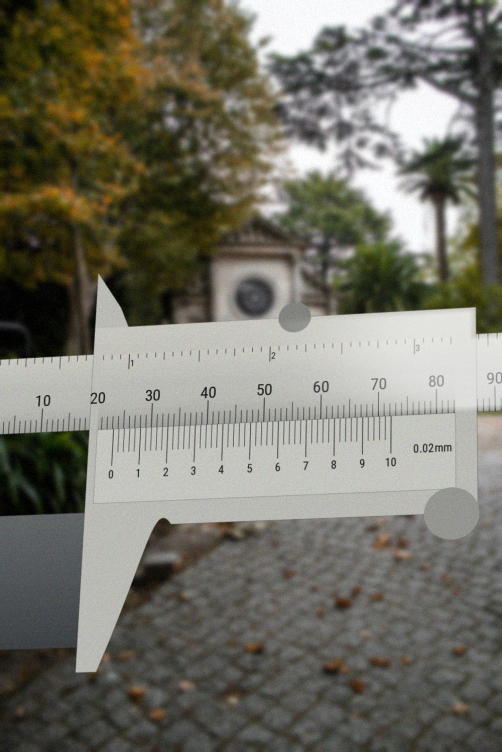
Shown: **23.2** mm
